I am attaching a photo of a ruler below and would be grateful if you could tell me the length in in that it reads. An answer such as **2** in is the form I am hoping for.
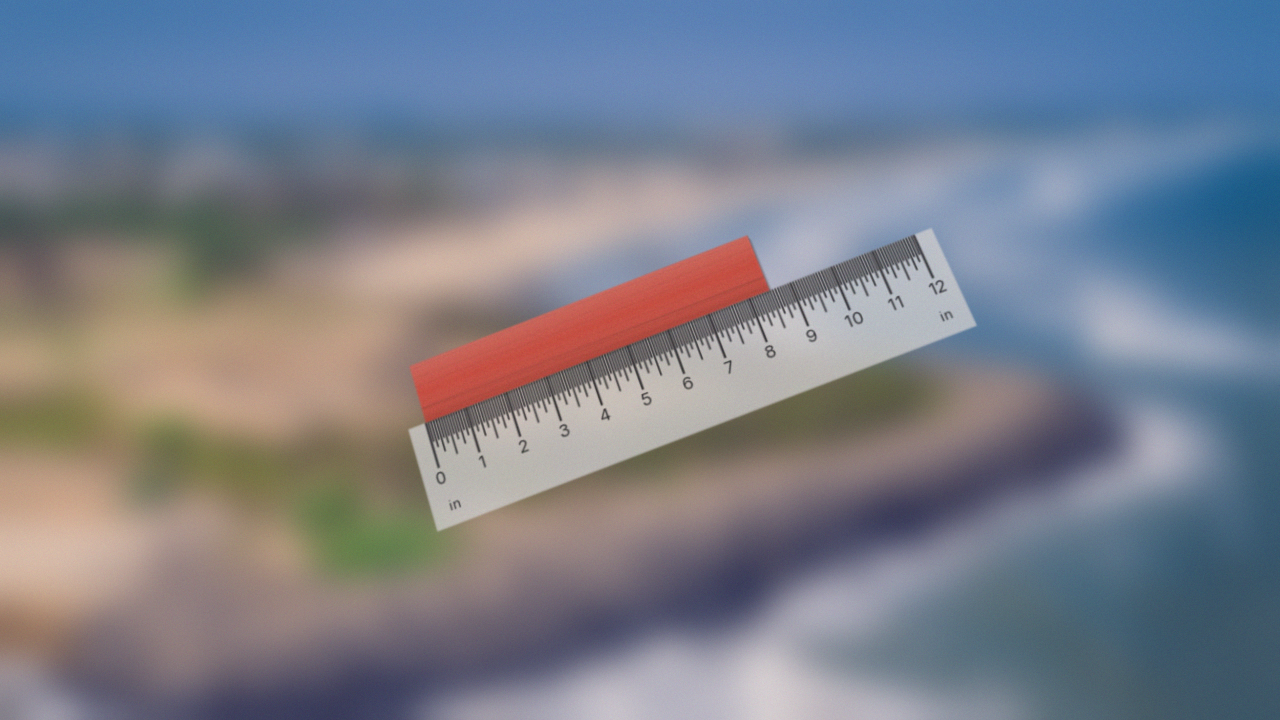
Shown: **8.5** in
